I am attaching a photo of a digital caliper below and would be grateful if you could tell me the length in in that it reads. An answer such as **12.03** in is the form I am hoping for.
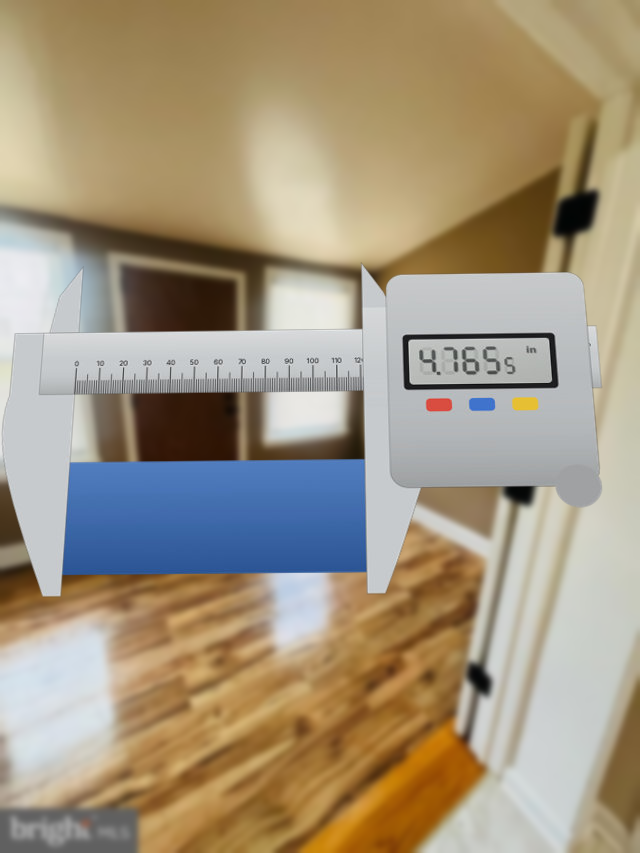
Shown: **4.7655** in
